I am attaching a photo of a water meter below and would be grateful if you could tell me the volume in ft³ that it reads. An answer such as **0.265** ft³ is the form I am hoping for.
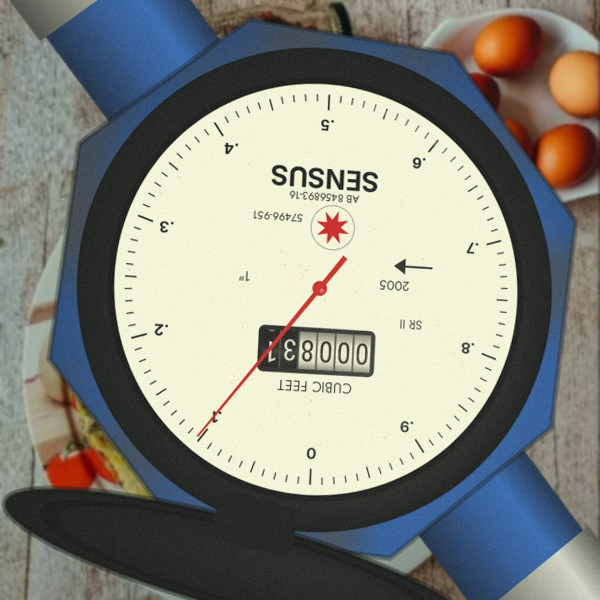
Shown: **831.10** ft³
